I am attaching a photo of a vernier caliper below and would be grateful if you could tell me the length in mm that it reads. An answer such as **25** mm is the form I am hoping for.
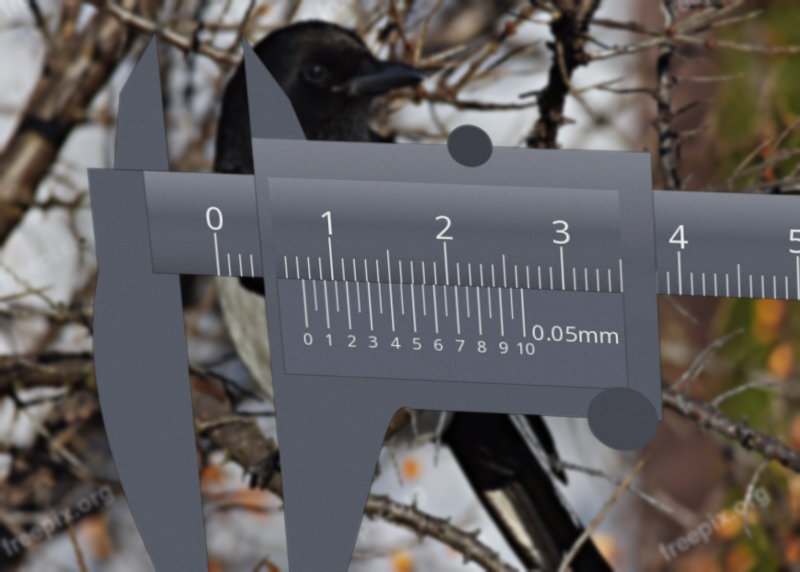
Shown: **7.4** mm
